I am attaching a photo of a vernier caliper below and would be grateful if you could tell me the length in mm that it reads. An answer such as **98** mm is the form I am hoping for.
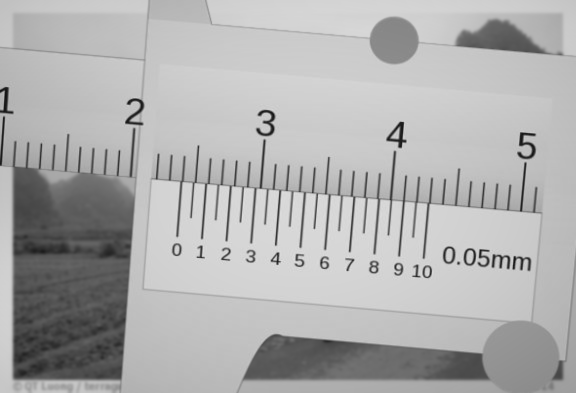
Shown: **23.9** mm
